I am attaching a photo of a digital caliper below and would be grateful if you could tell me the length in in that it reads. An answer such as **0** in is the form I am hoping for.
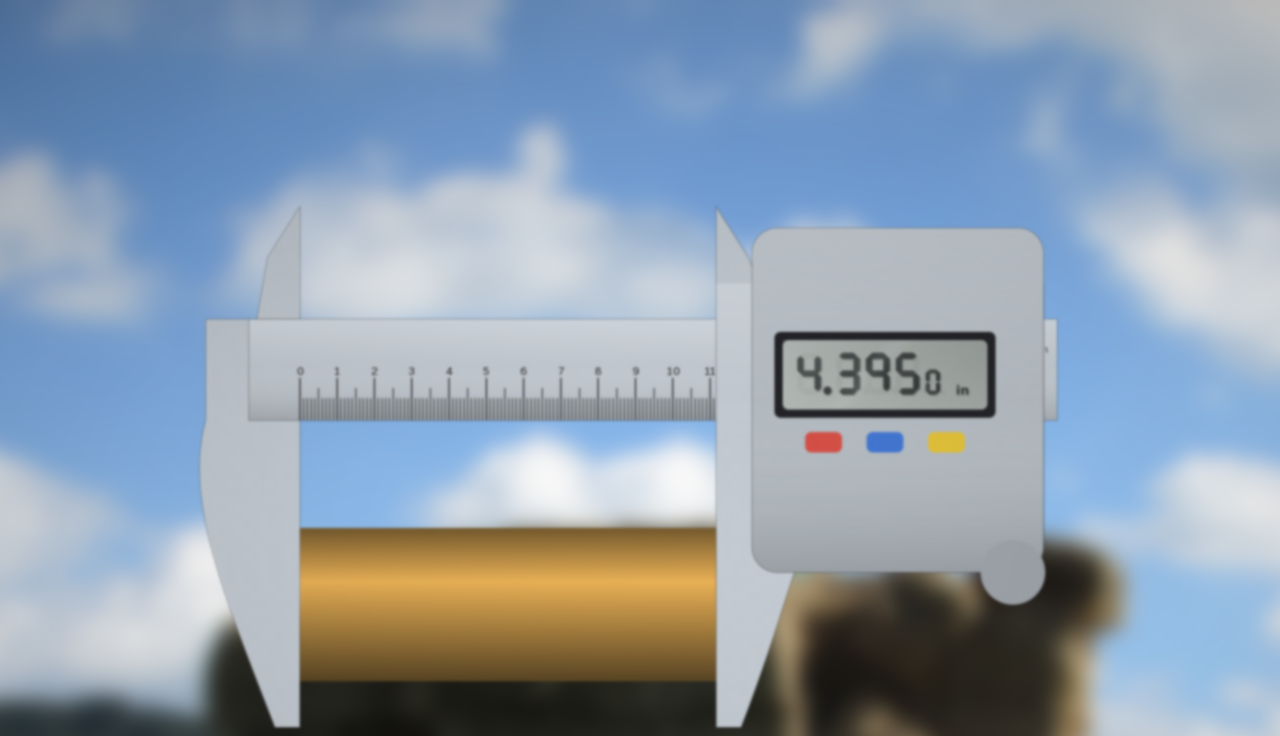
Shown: **4.3950** in
